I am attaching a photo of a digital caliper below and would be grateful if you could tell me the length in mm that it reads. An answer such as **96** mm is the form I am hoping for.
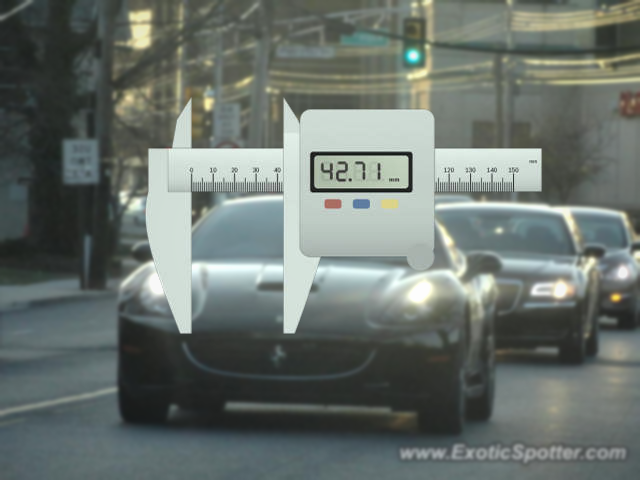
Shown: **42.71** mm
